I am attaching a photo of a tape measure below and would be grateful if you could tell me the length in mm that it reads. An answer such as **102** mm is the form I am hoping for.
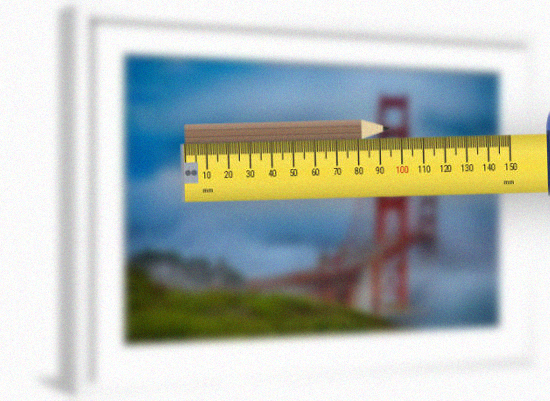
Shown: **95** mm
